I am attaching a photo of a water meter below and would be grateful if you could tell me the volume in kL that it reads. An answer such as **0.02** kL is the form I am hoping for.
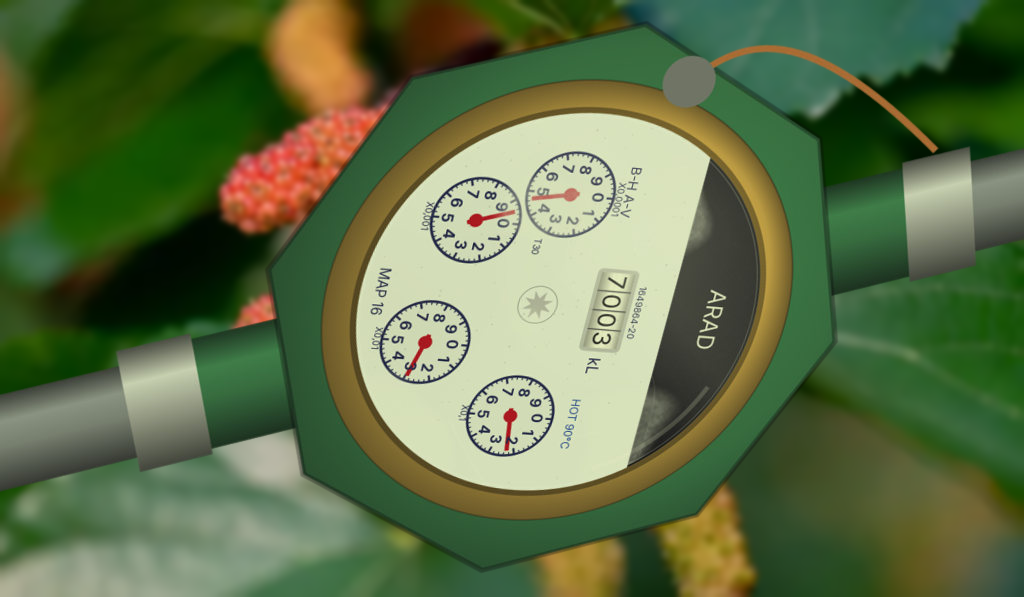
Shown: **7003.2294** kL
